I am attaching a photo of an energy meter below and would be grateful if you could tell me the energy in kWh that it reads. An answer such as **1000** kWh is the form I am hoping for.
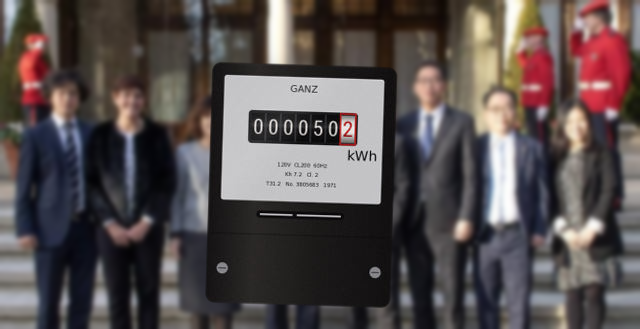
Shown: **50.2** kWh
